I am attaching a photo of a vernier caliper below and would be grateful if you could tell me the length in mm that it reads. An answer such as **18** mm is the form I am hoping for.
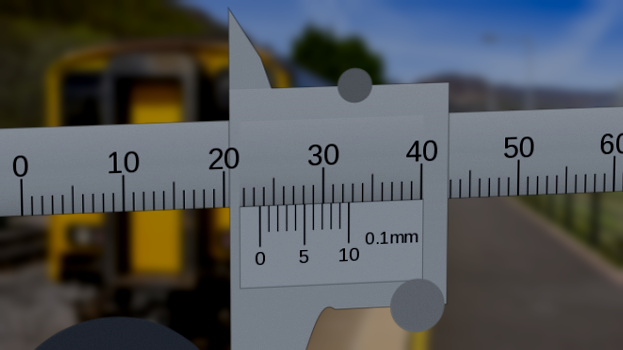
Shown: **23.6** mm
